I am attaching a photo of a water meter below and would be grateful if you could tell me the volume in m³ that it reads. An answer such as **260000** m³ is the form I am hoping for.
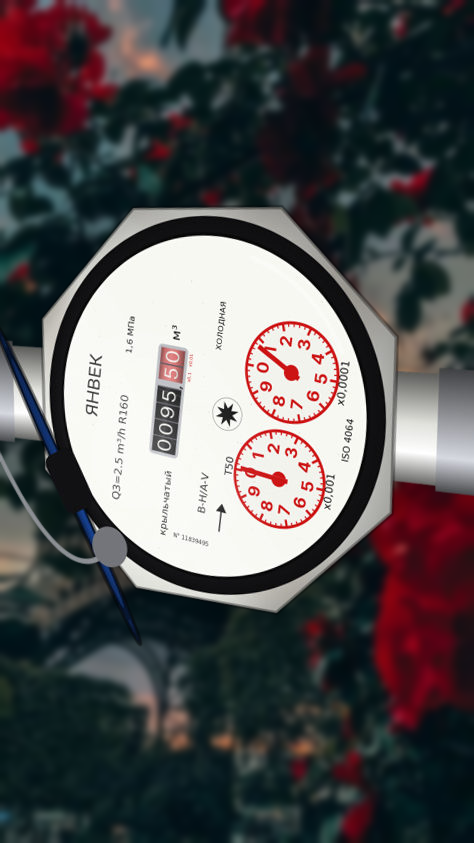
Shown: **95.5000** m³
